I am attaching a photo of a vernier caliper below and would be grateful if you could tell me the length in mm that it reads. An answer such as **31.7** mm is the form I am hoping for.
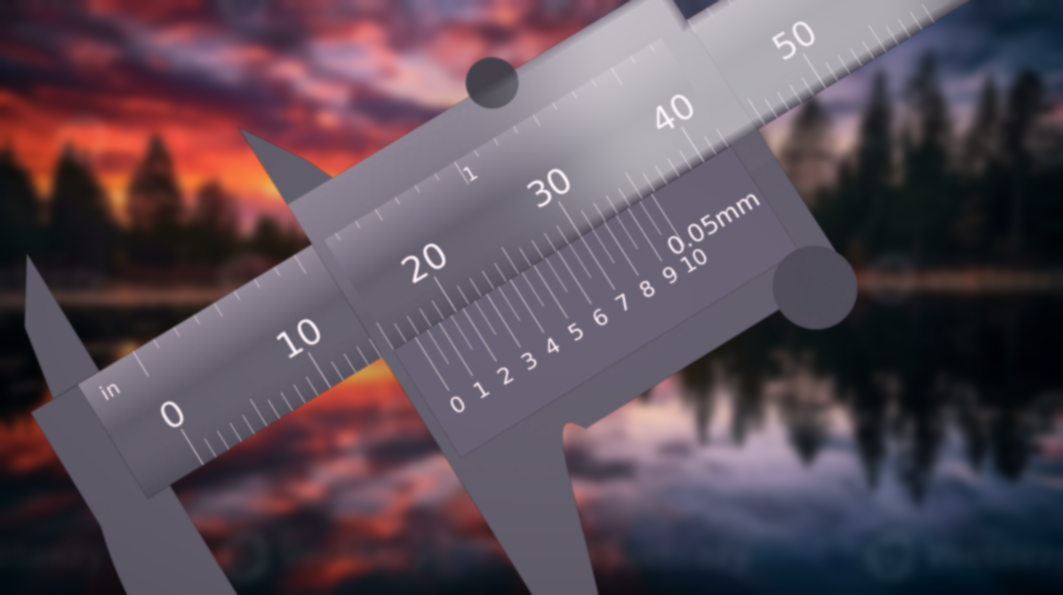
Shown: **16.7** mm
